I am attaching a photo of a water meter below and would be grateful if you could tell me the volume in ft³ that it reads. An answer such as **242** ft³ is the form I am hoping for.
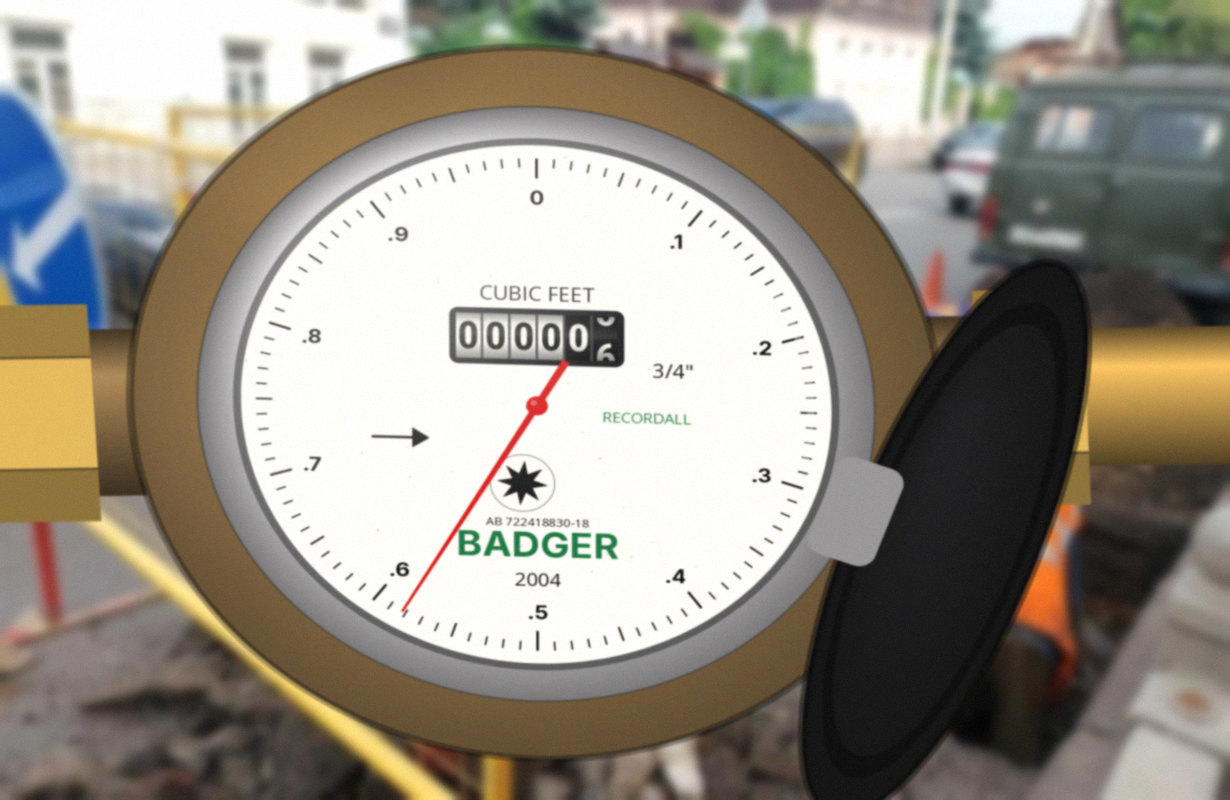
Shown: **5.58** ft³
